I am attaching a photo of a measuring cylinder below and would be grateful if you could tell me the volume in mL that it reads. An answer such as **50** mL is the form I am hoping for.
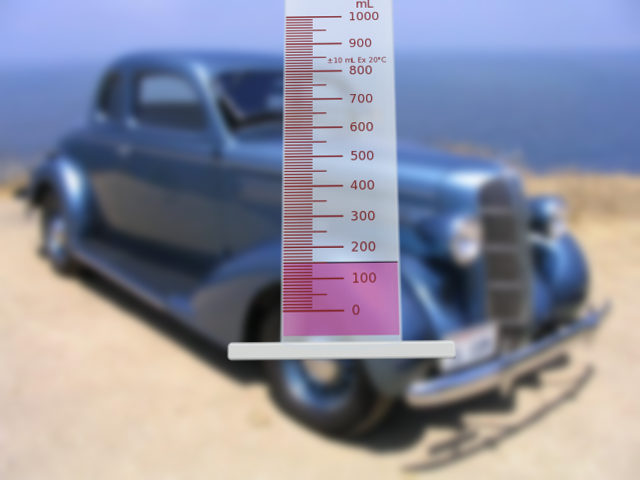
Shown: **150** mL
